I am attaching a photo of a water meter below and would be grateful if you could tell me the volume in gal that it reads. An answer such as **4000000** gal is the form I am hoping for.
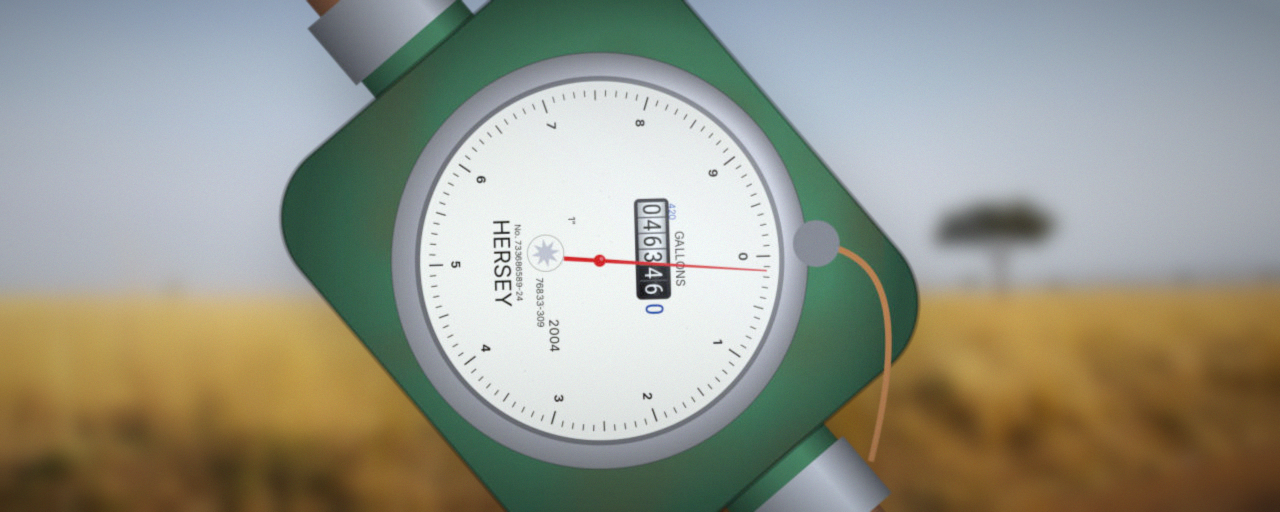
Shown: **463460.1** gal
